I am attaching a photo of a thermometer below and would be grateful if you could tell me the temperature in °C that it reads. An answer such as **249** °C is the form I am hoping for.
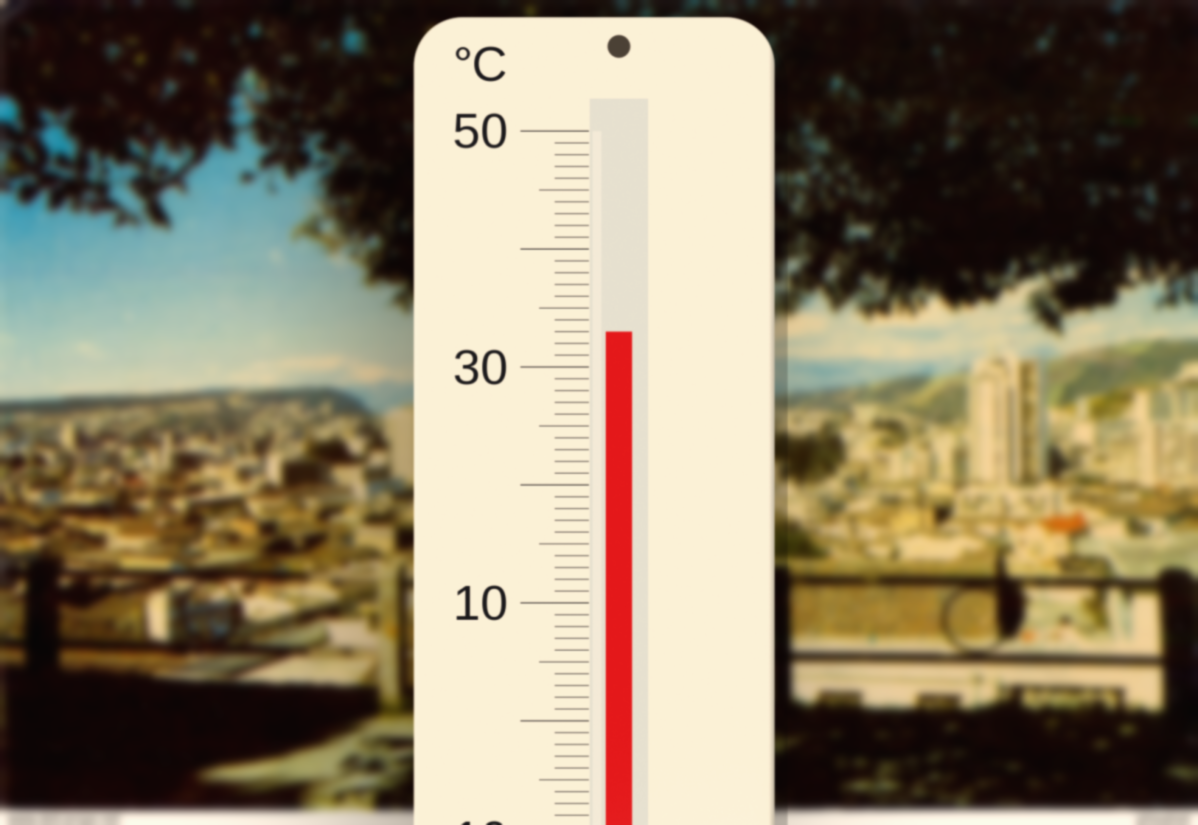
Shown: **33** °C
